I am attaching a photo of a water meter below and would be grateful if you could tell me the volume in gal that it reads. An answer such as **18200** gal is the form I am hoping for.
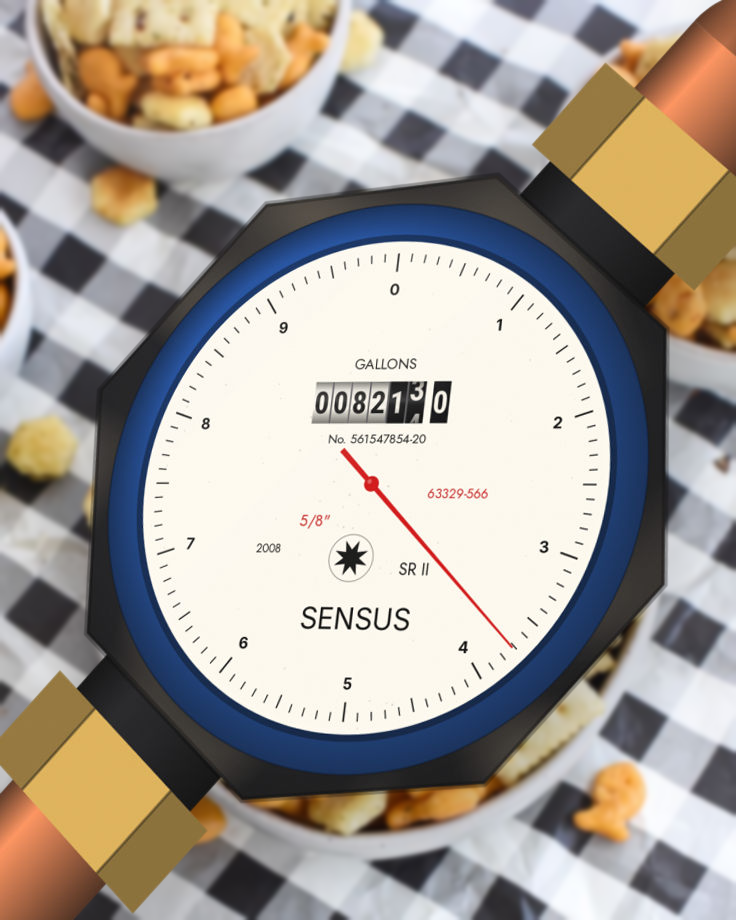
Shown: **82133.7** gal
